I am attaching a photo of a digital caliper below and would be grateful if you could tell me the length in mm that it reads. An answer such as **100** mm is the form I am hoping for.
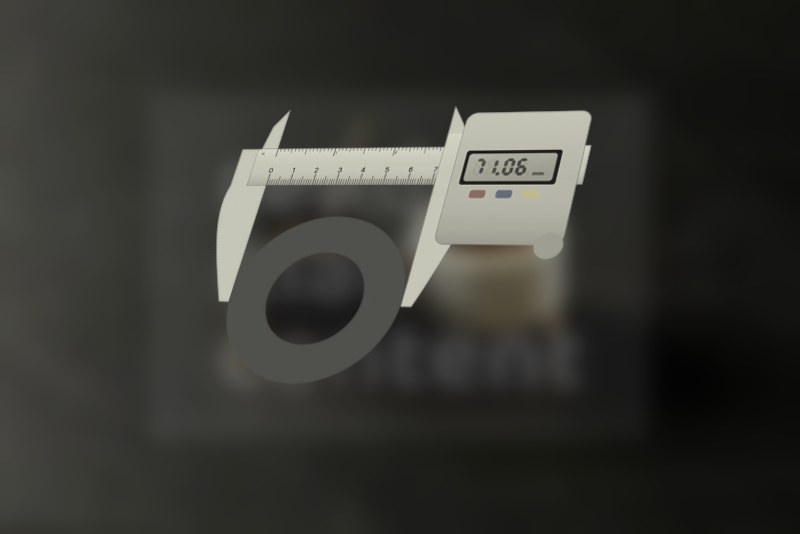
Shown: **71.06** mm
